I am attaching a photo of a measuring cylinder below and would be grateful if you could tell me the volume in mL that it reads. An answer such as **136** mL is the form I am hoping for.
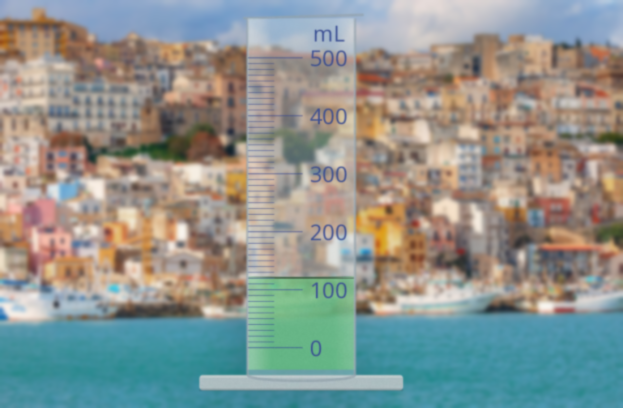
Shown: **120** mL
